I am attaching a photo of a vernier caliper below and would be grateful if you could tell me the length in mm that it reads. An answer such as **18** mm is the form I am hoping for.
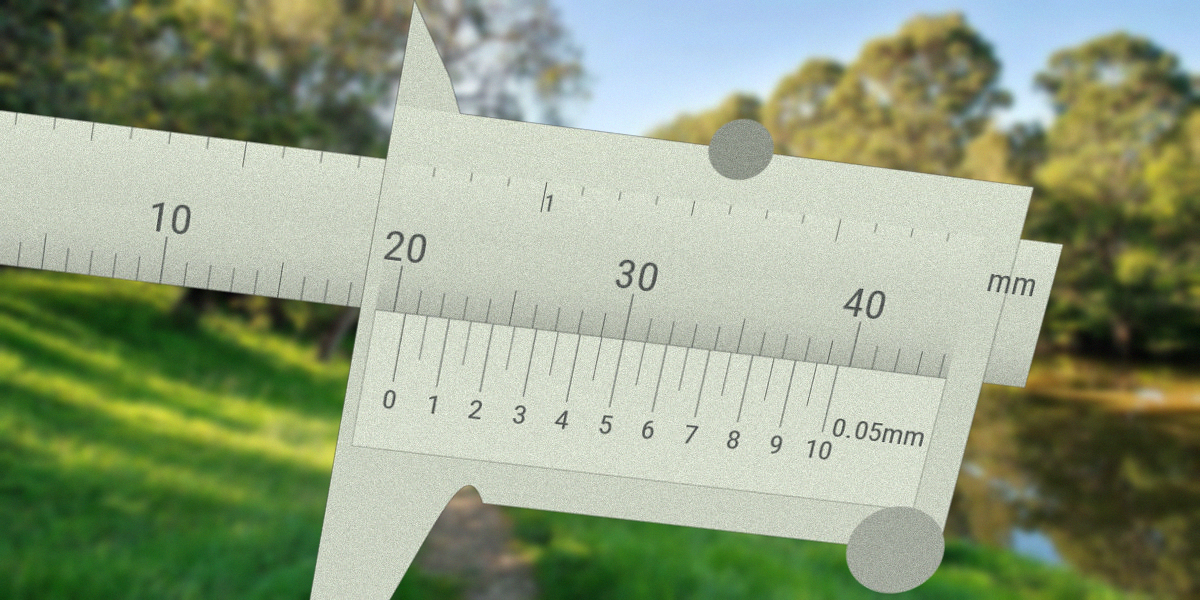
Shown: **20.50** mm
